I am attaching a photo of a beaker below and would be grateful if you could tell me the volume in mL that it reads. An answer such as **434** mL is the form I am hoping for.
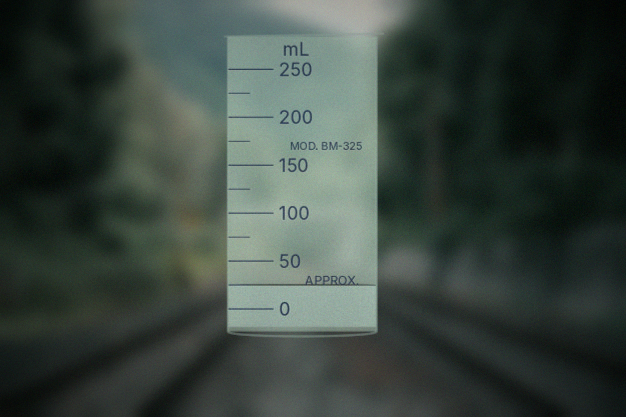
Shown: **25** mL
